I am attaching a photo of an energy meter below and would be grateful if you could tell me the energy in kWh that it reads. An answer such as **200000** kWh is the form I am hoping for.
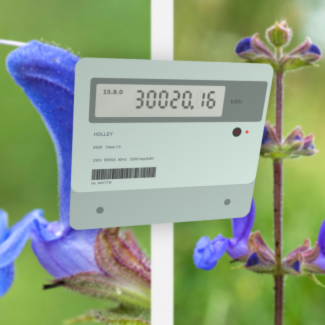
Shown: **30020.16** kWh
